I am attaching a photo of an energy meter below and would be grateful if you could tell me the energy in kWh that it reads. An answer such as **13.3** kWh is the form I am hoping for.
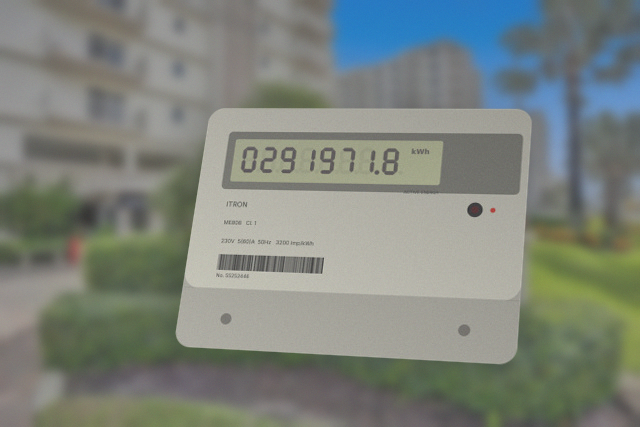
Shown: **291971.8** kWh
